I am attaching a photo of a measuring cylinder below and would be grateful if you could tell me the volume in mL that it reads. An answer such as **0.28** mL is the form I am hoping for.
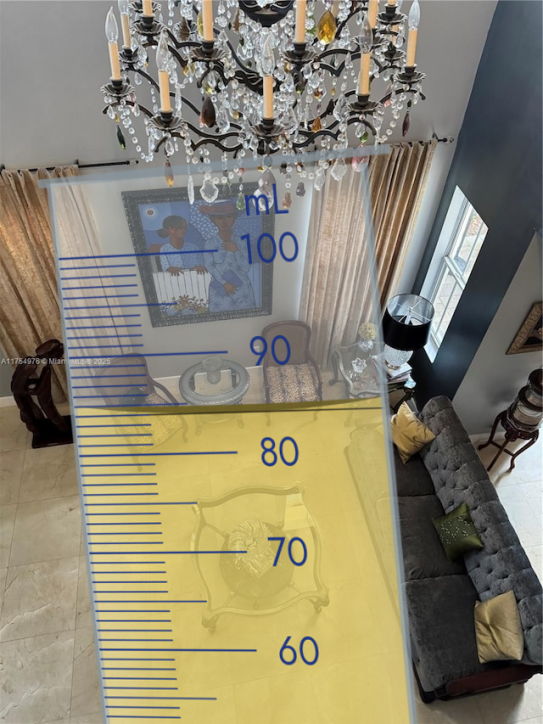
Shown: **84** mL
